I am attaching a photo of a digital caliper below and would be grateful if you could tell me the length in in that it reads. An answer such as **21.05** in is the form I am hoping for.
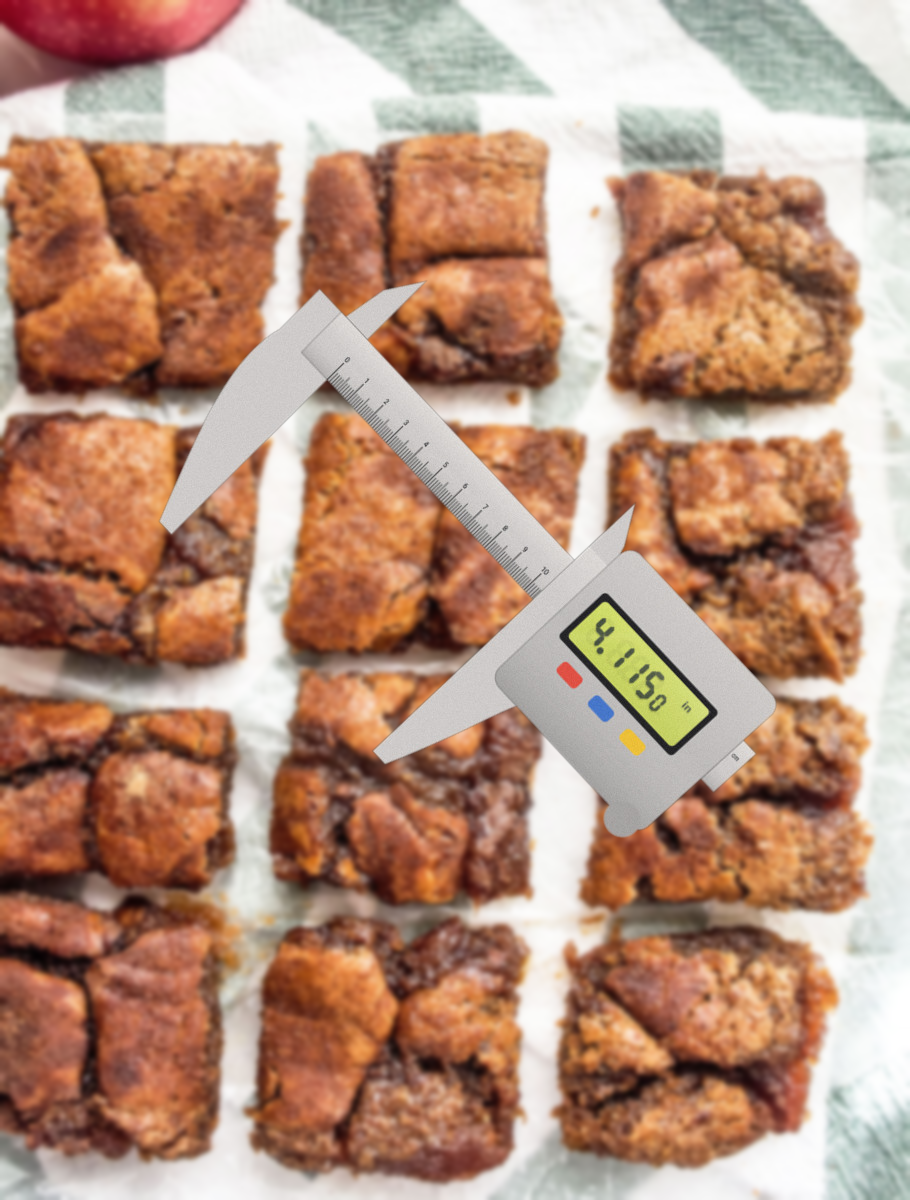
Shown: **4.1150** in
